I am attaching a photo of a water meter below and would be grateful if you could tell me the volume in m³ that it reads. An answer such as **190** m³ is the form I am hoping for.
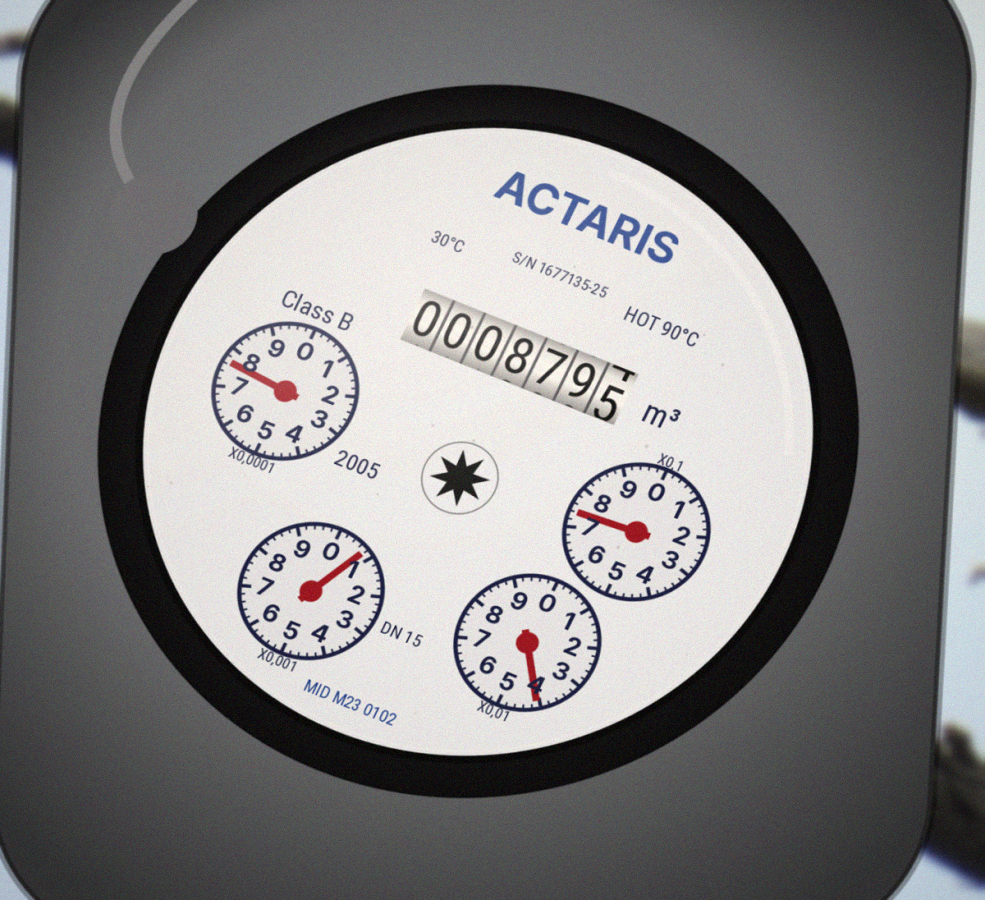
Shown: **8794.7407** m³
